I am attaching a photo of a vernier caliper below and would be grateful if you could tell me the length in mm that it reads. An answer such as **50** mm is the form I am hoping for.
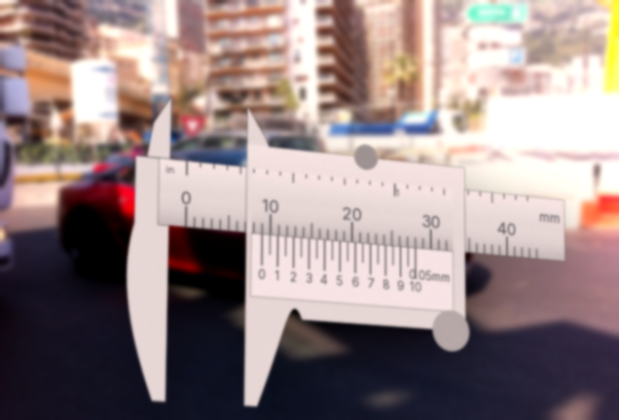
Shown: **9.0** mm
